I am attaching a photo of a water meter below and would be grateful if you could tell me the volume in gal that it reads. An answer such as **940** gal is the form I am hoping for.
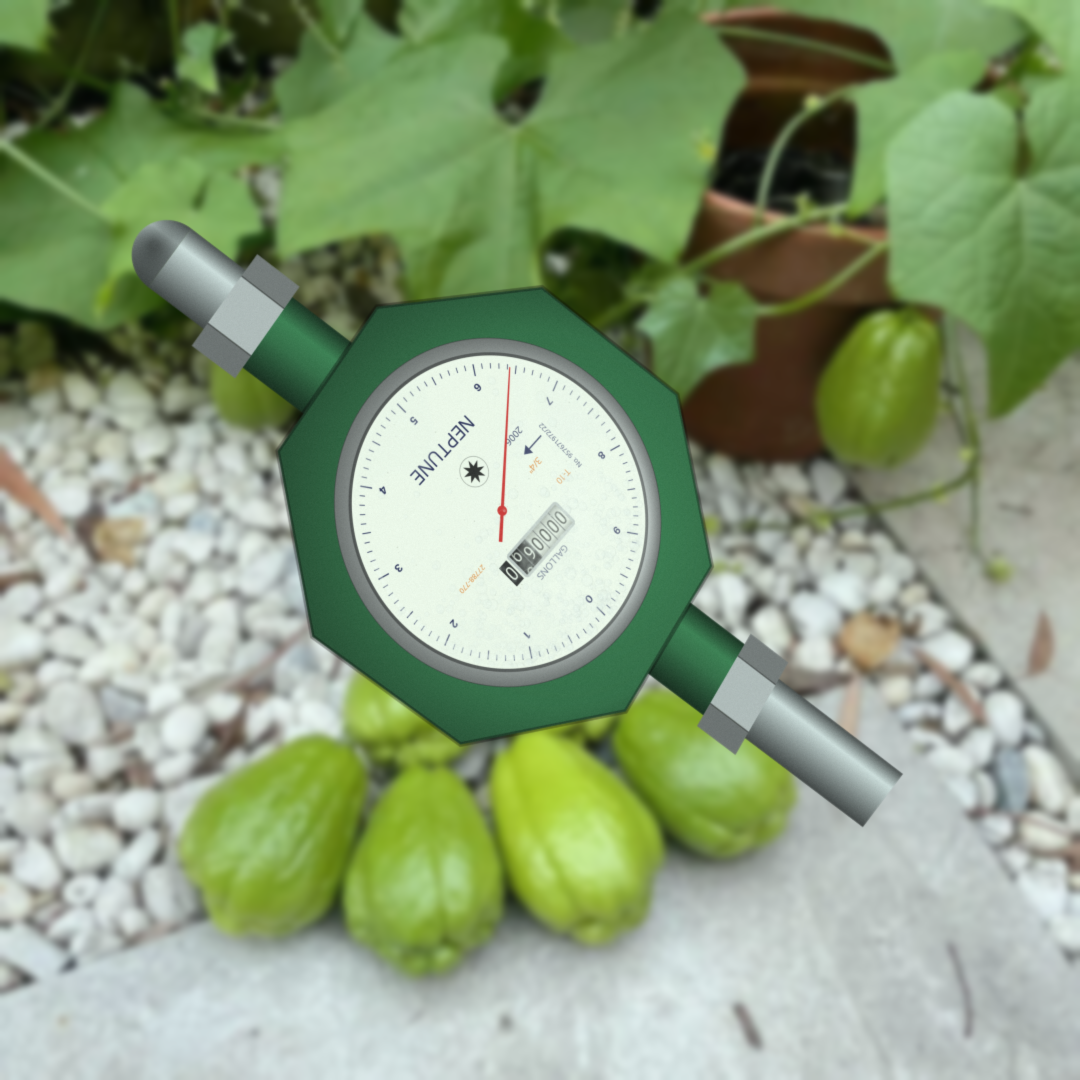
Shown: **686.4** gal
